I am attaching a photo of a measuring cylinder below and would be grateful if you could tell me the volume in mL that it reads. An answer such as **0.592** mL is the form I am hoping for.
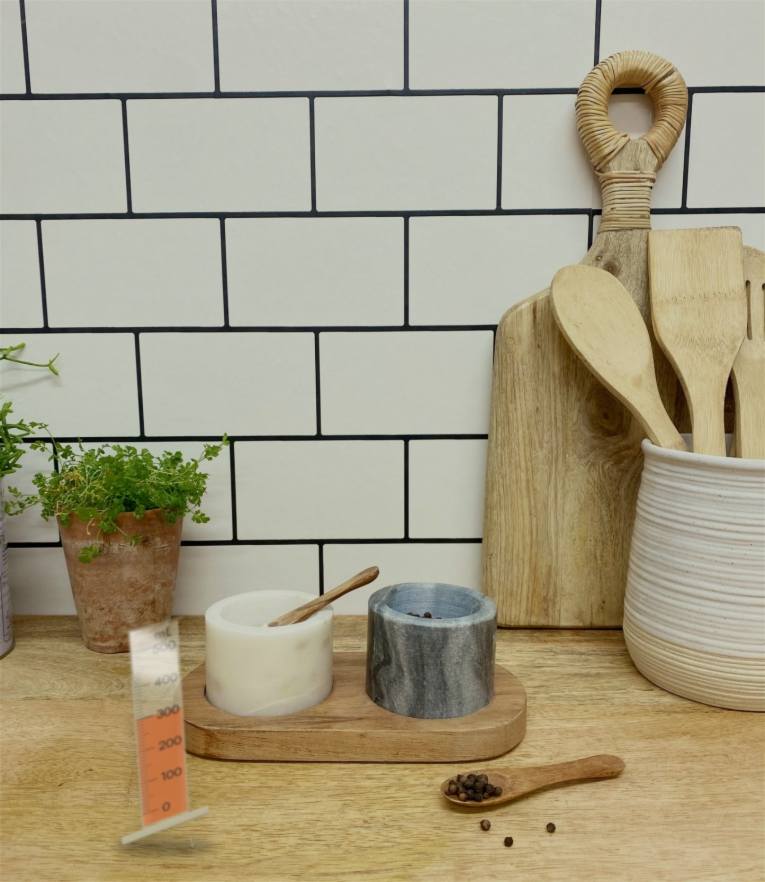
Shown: **300** mL
